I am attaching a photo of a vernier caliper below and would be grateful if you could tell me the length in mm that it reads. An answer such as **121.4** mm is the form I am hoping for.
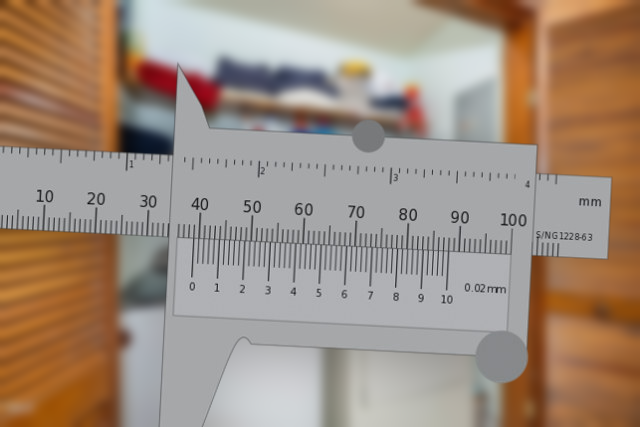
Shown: **39.0** mm
